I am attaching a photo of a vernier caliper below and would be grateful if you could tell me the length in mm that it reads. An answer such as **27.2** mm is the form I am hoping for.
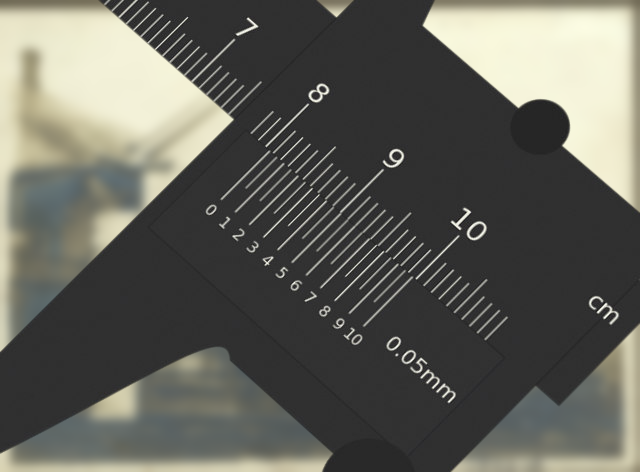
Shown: **80.6** mm
